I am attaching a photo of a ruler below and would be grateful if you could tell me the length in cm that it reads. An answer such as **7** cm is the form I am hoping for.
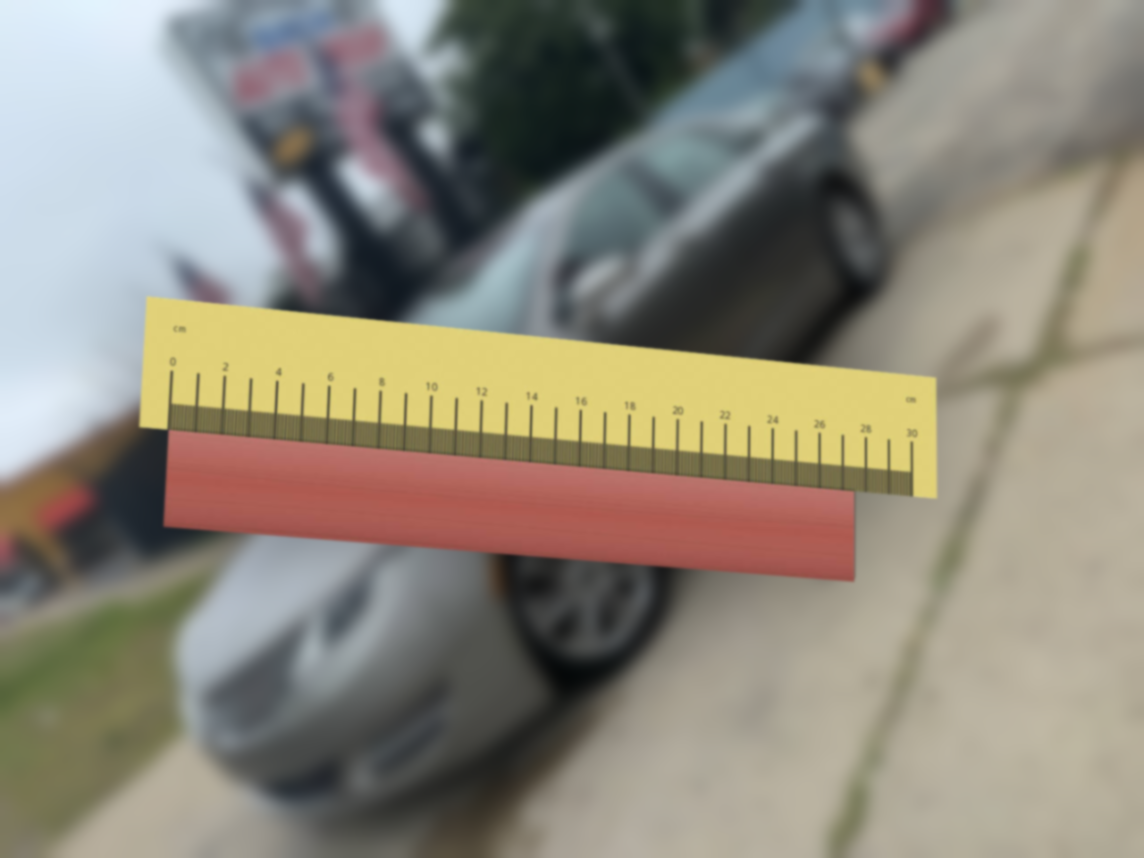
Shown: **27.5** cm
